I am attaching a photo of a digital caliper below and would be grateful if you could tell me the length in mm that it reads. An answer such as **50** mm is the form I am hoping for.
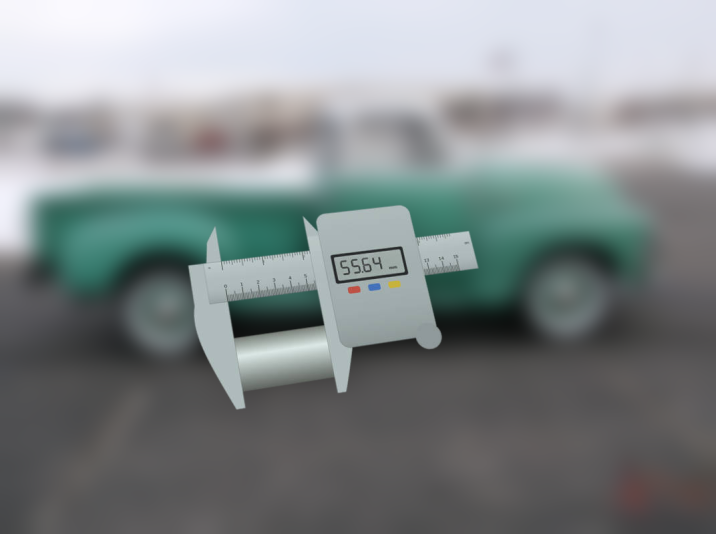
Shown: **55.64** mm
